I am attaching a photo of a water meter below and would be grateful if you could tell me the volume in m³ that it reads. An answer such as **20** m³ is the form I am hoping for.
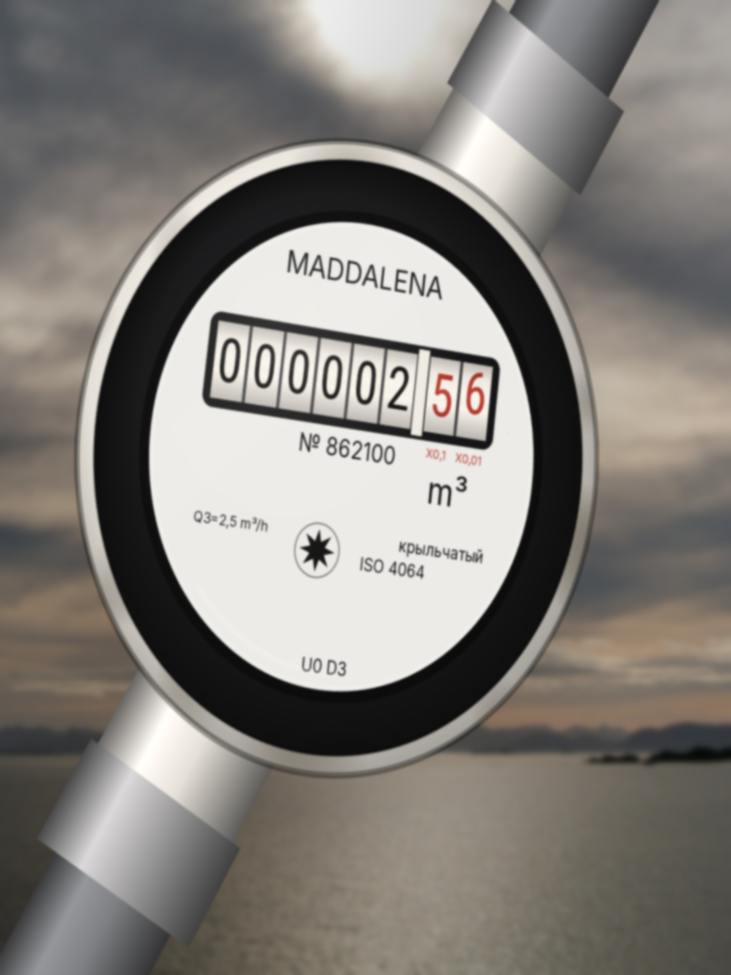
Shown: **2.56** m³
